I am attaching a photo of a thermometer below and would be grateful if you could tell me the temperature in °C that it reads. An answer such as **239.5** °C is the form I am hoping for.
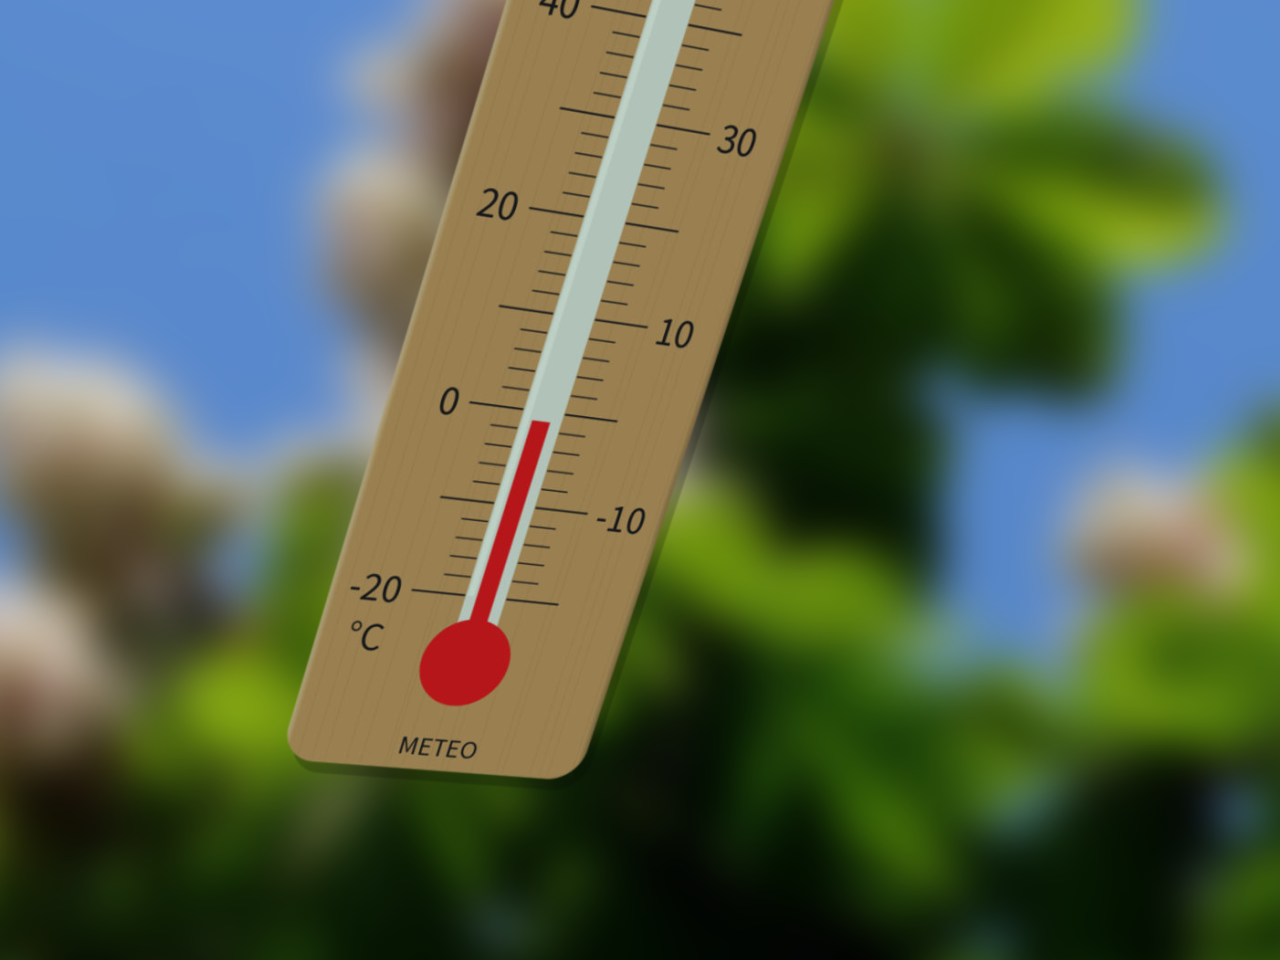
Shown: **-1** °C
